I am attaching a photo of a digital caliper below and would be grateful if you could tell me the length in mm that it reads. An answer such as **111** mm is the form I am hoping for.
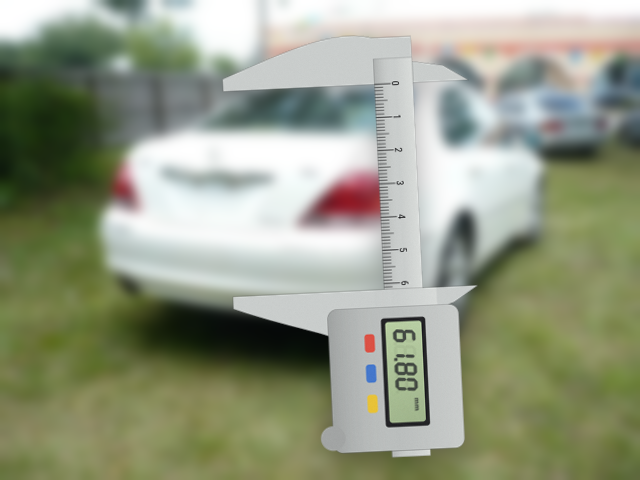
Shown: **61.80** mm
